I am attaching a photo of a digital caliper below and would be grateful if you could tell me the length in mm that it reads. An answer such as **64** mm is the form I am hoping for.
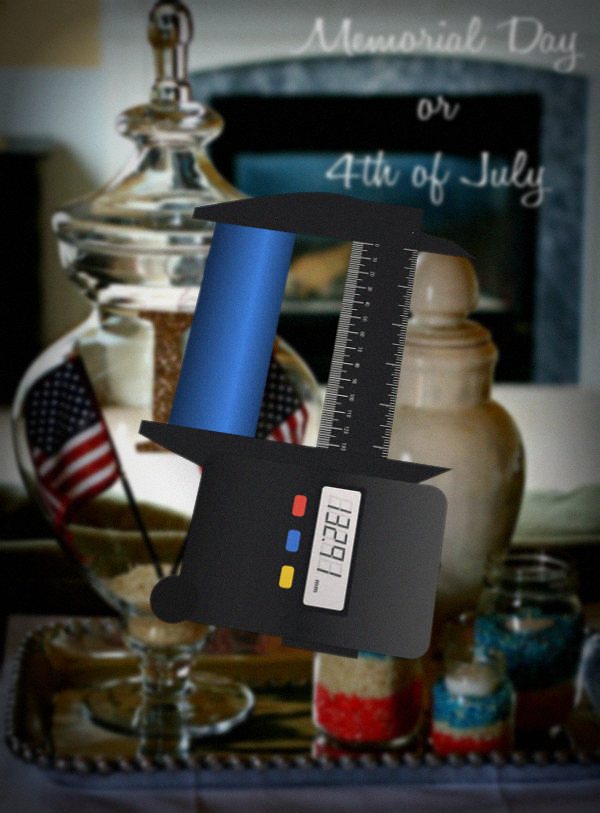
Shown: **132.91** mm
